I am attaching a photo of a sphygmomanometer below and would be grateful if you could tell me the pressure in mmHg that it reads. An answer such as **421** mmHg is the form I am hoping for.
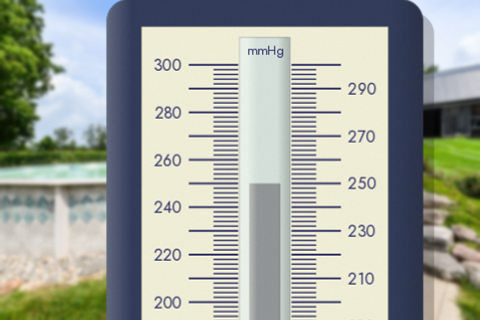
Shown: **250** mmHg
